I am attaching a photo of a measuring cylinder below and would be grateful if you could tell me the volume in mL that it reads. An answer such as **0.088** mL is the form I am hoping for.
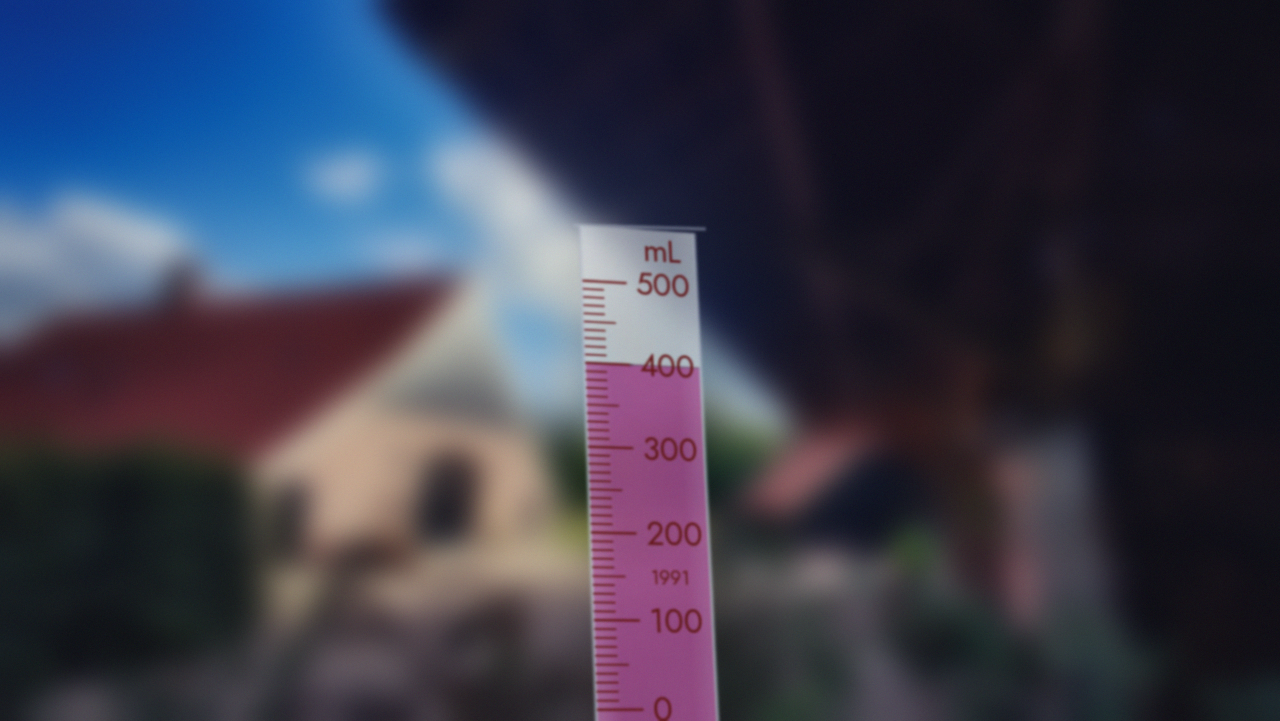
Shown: **400** mL
